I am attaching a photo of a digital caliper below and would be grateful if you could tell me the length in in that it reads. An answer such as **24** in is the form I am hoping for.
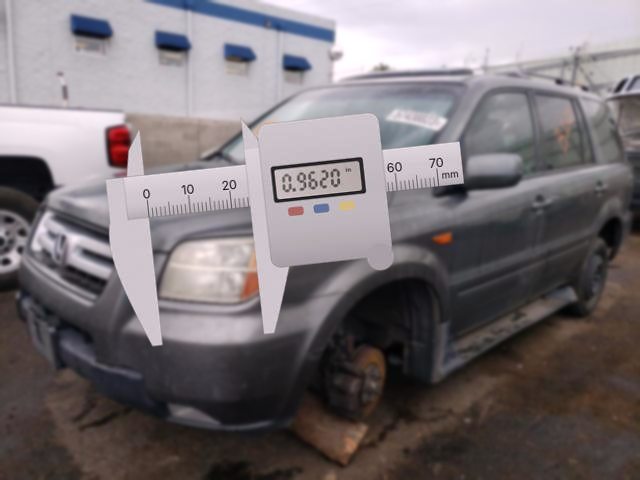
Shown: **0.9620** in
